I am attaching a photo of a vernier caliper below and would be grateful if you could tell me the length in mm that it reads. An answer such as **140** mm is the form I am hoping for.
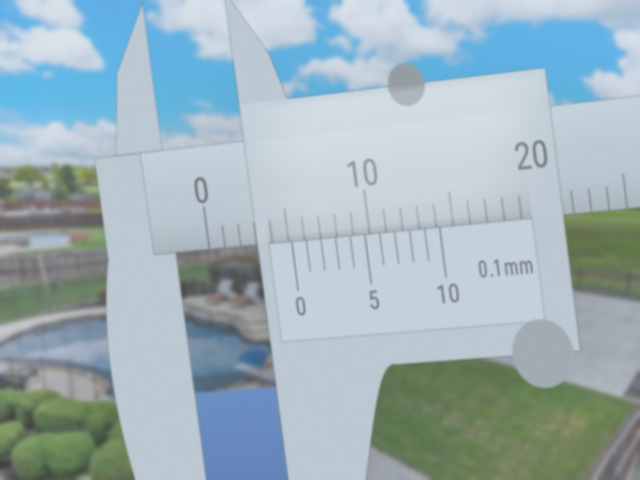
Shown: **5.2** mm
